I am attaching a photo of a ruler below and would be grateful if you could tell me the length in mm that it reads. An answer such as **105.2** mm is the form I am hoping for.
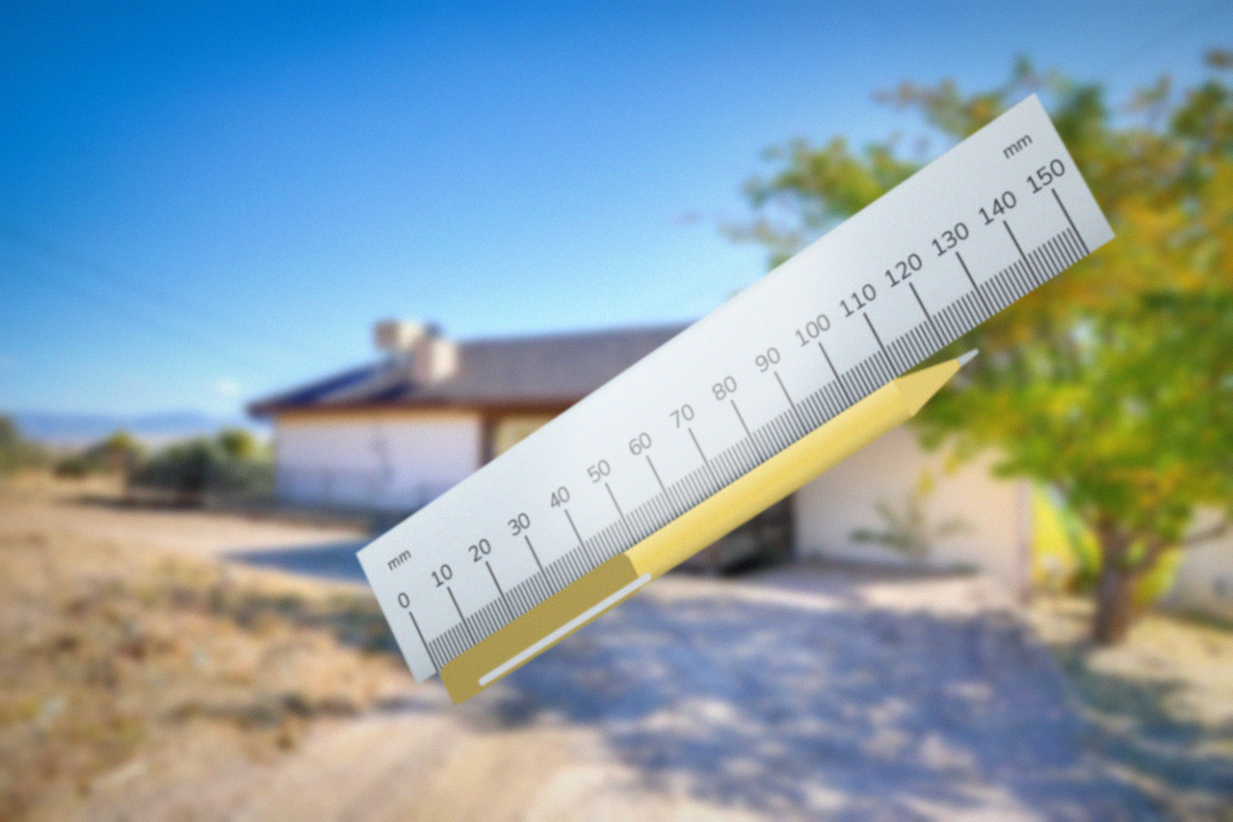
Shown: **125** mm
